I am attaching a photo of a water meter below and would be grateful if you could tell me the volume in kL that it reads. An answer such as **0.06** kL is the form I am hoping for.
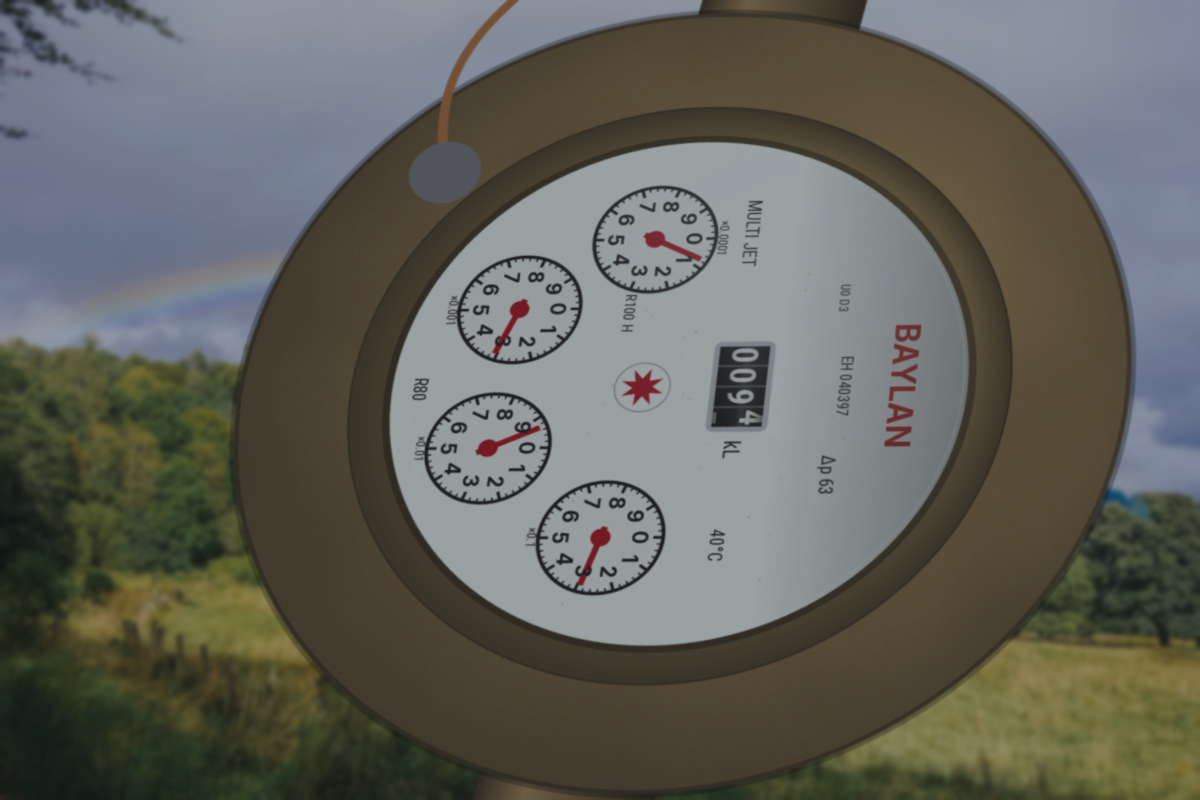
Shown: **94.2930** kL
